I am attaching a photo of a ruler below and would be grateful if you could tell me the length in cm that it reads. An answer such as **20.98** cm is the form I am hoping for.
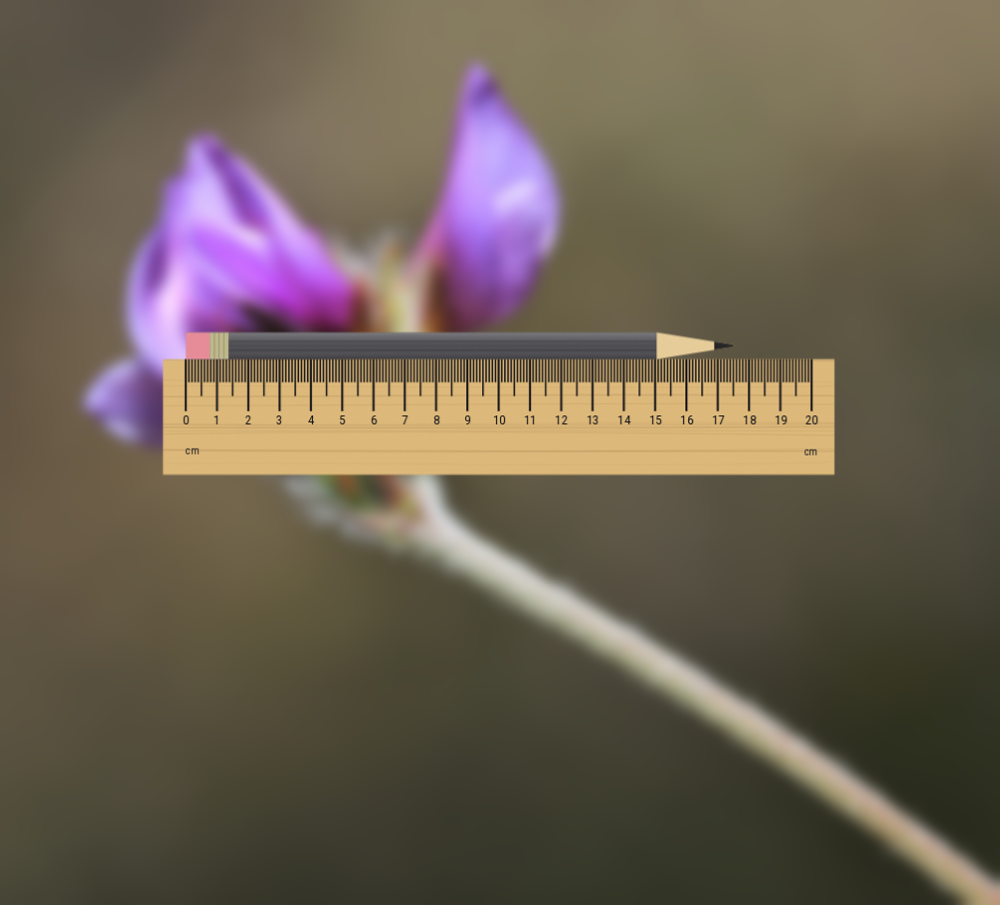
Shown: **17.5** cm
